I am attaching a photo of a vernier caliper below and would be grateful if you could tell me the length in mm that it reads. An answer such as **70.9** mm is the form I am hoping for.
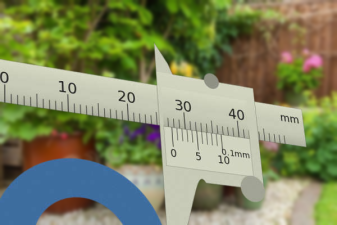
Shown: **27.6** mm
